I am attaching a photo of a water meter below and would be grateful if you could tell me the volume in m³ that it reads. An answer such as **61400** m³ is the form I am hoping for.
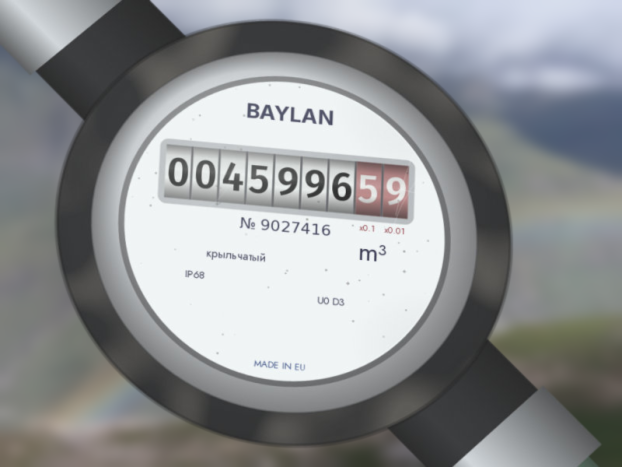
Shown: **45996.59** m³
